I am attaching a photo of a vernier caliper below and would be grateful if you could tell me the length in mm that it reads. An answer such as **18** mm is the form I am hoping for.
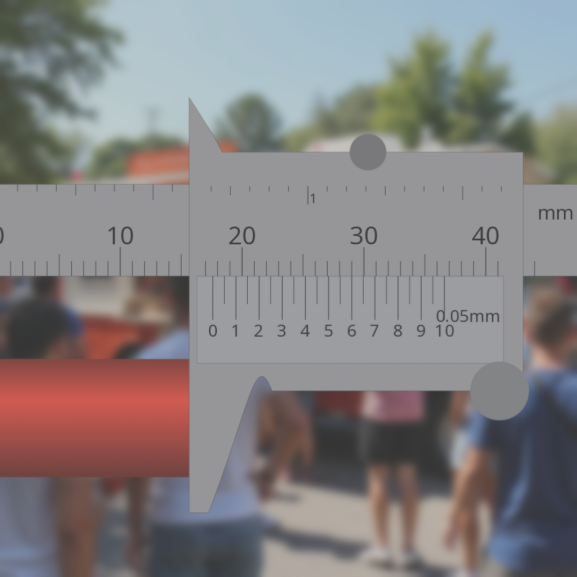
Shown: **17.6** mm
